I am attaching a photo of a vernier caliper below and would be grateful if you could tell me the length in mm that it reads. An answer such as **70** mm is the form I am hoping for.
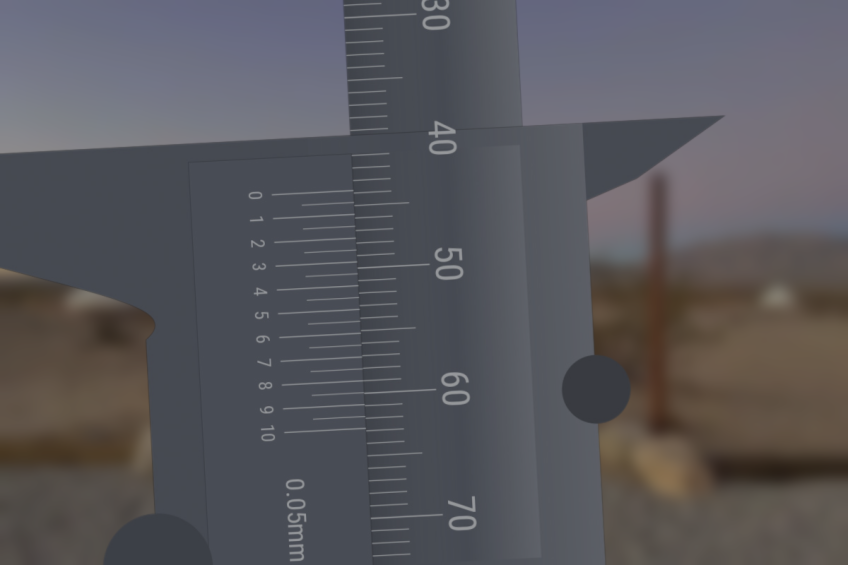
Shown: **43.8** mm
